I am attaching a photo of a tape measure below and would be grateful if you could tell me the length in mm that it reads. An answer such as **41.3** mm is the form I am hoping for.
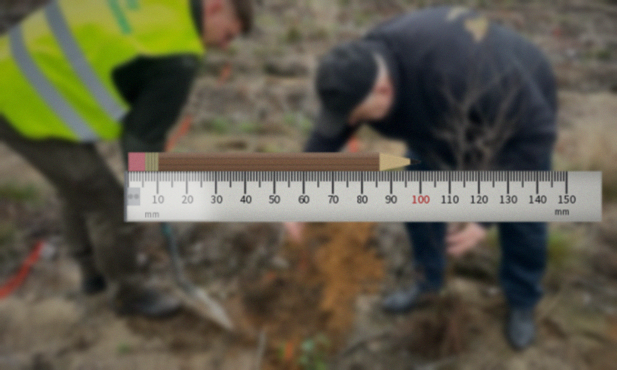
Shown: **100** mm
